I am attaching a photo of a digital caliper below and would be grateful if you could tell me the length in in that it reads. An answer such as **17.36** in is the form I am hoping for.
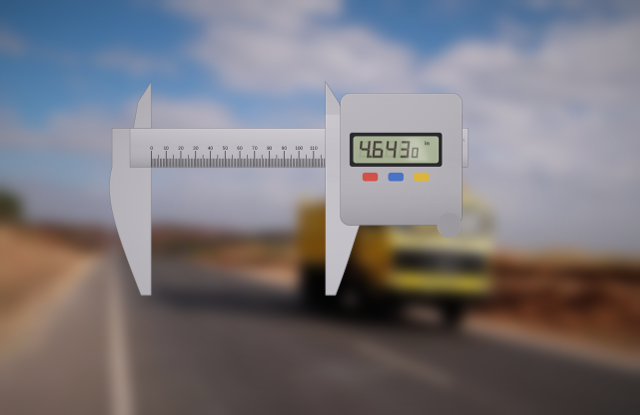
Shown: **4.6430** in
